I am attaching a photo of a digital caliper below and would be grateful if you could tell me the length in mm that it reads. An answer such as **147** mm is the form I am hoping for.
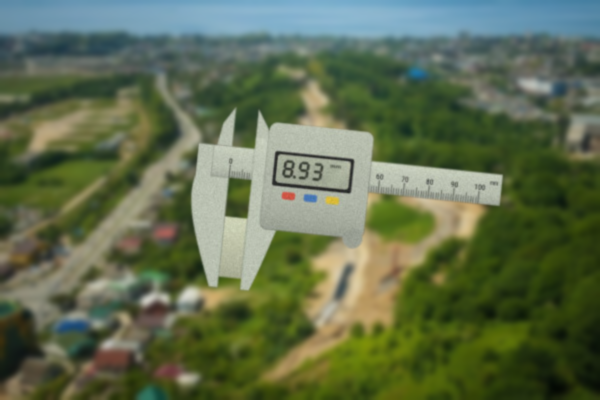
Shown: **8.93** mm
